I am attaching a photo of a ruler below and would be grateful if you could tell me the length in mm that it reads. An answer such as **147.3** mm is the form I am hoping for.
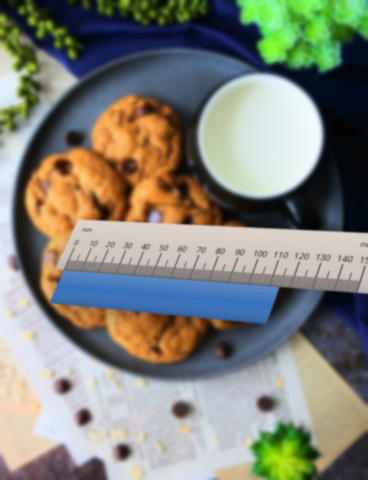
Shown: **115** mm
